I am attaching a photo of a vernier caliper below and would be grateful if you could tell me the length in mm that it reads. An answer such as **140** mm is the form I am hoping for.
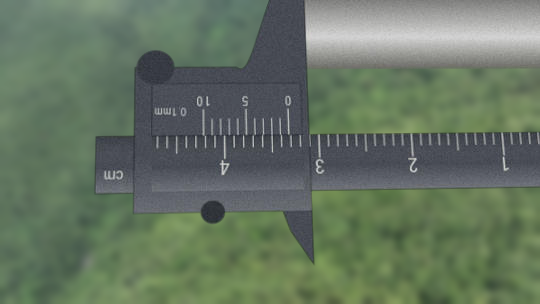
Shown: **33.2** mm
